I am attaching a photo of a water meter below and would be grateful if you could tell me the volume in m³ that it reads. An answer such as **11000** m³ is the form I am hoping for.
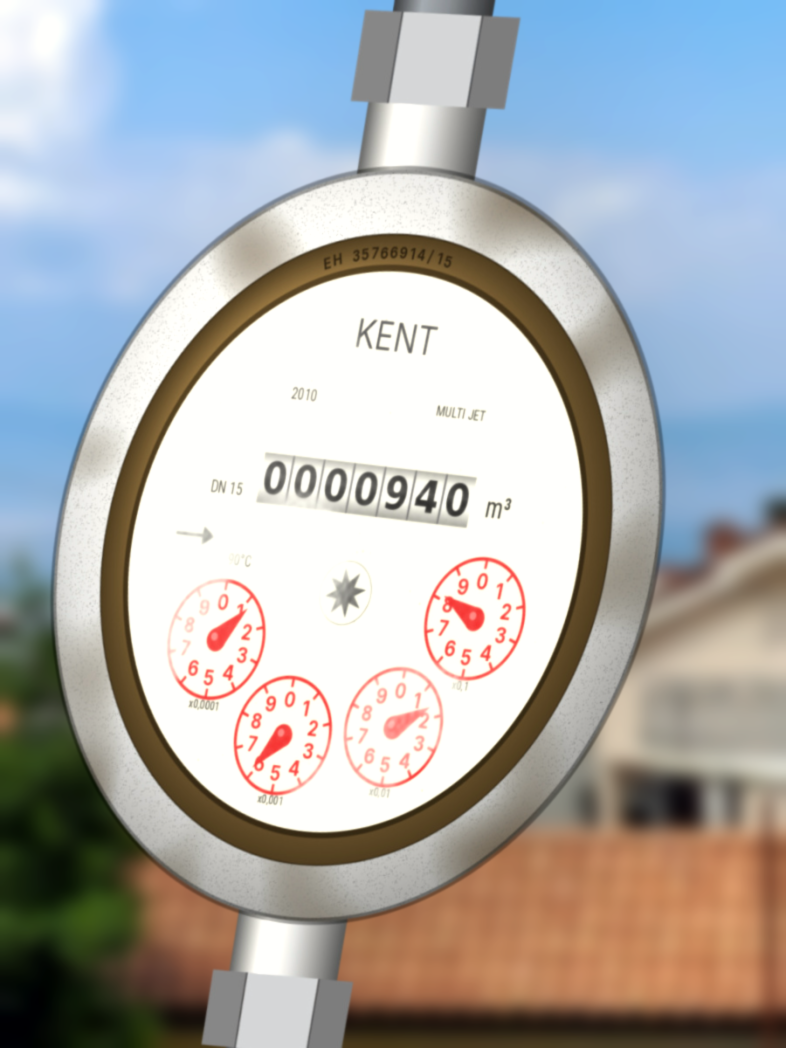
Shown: **940.8161** m³
